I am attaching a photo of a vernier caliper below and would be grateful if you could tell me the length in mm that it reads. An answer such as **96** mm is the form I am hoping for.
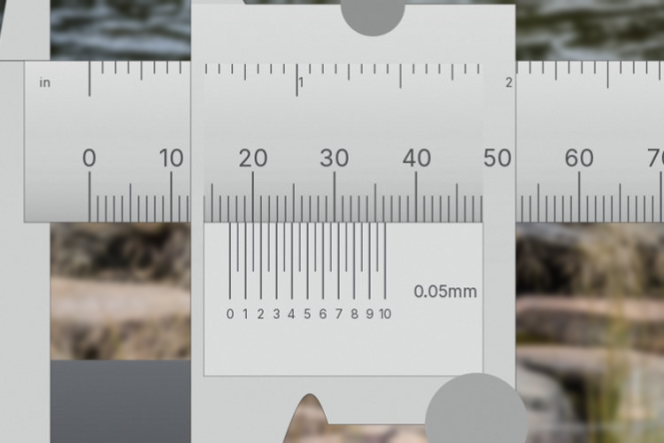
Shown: **17.2** mm
